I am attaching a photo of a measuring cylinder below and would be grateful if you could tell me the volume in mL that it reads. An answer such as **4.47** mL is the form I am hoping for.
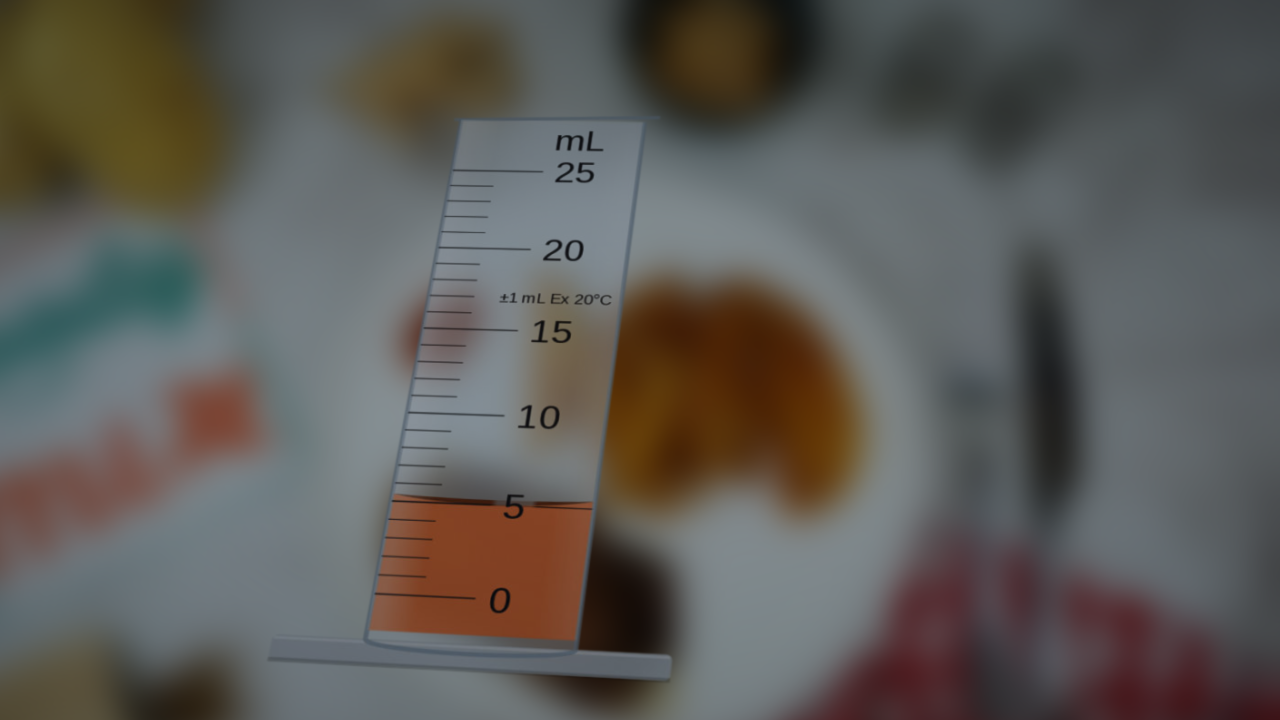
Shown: **5** mL
